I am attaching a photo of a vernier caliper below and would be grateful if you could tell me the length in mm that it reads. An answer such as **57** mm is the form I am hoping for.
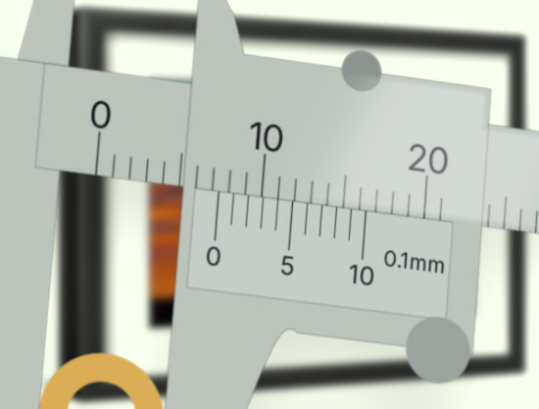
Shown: **7.4** mm
